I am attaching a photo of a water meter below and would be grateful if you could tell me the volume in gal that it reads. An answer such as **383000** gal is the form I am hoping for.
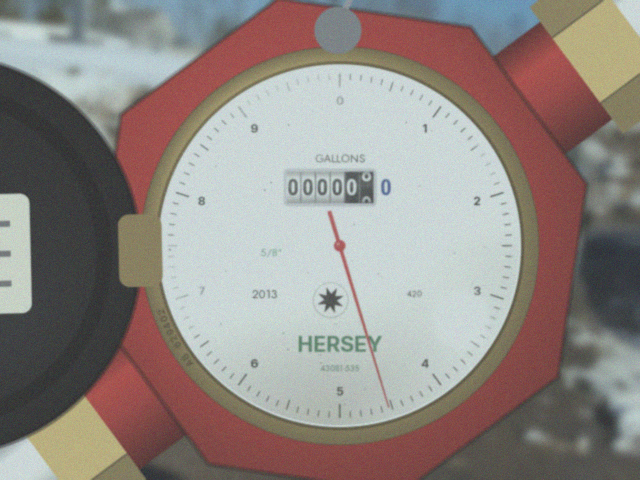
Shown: **84.5** gal
